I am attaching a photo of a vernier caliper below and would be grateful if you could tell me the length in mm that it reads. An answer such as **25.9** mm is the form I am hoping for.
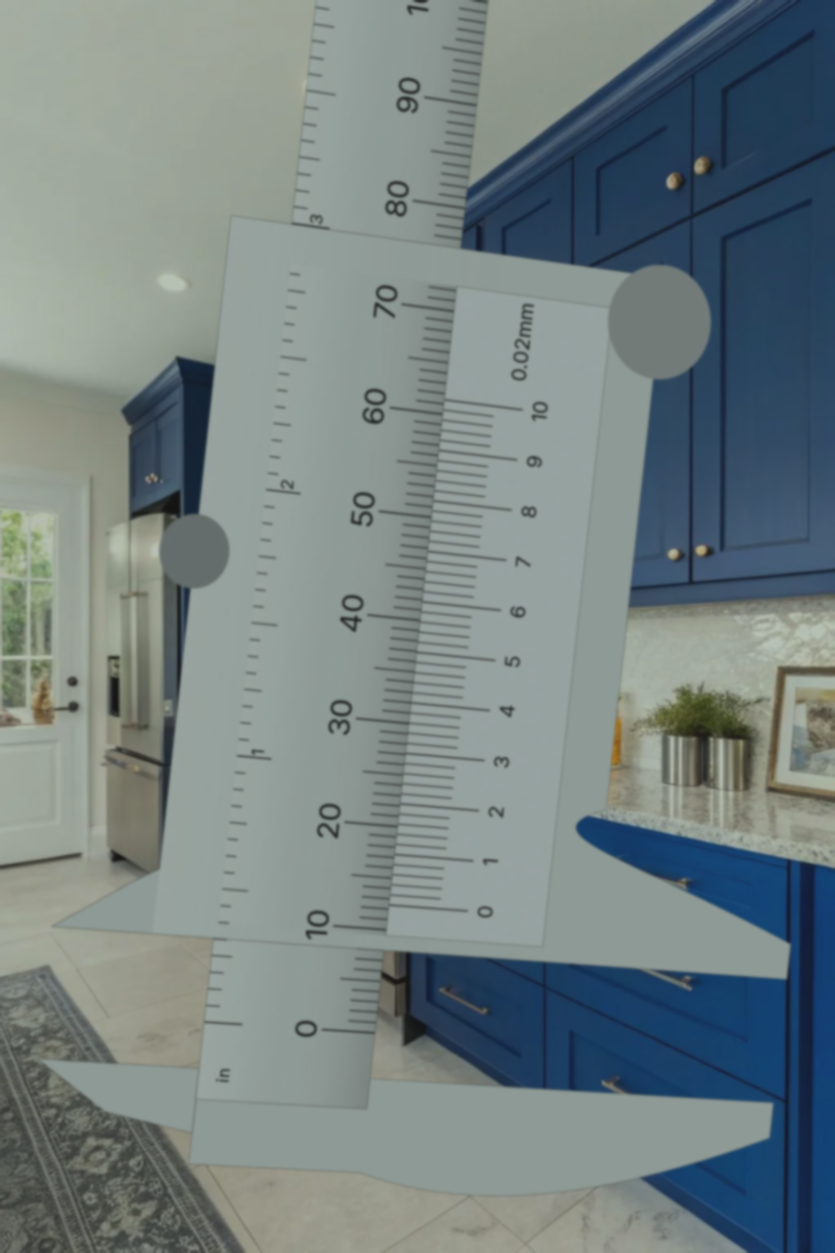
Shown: **12.4** mm
